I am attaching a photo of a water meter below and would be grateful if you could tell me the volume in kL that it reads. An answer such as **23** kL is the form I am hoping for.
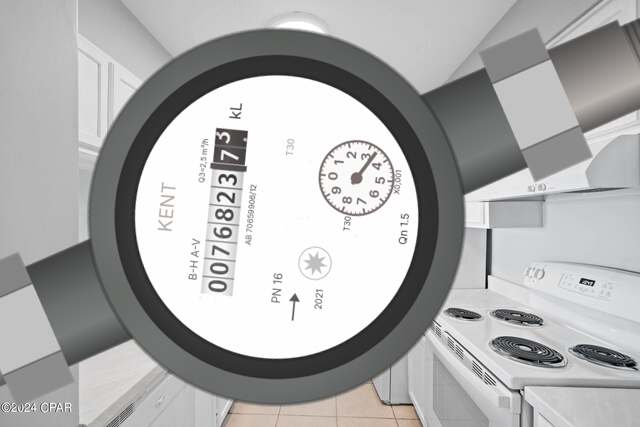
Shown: **76823.733** kL
